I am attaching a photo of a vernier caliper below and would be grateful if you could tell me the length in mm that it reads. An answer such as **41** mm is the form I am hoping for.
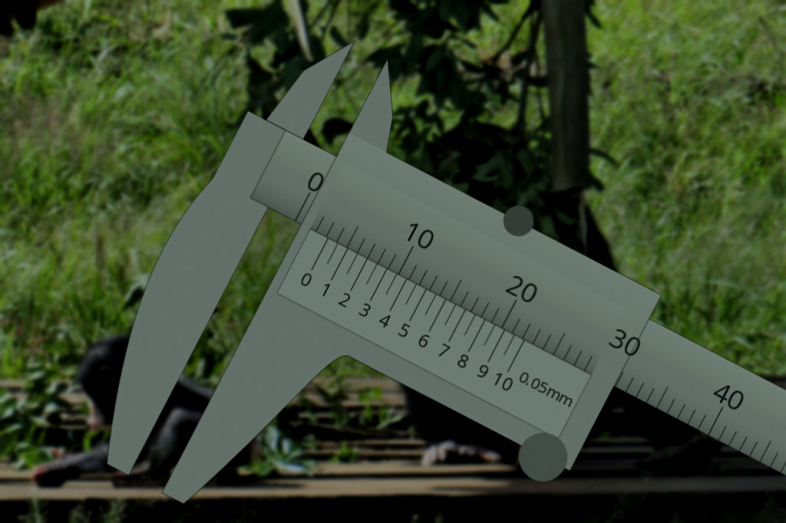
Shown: **3.2** mm
